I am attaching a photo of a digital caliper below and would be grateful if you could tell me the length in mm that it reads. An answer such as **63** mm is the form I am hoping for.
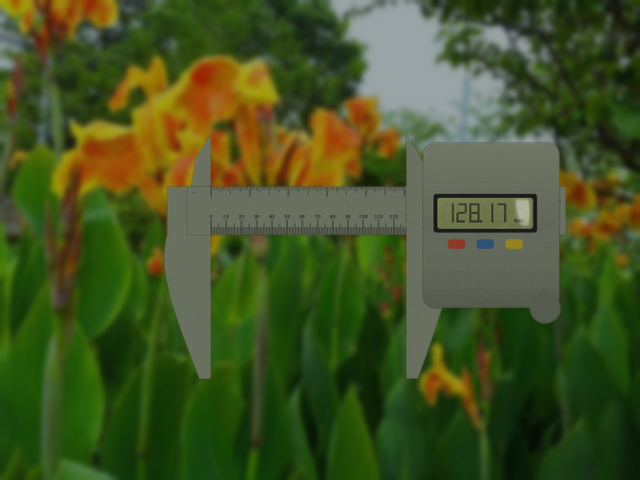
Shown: **128.17** mm
